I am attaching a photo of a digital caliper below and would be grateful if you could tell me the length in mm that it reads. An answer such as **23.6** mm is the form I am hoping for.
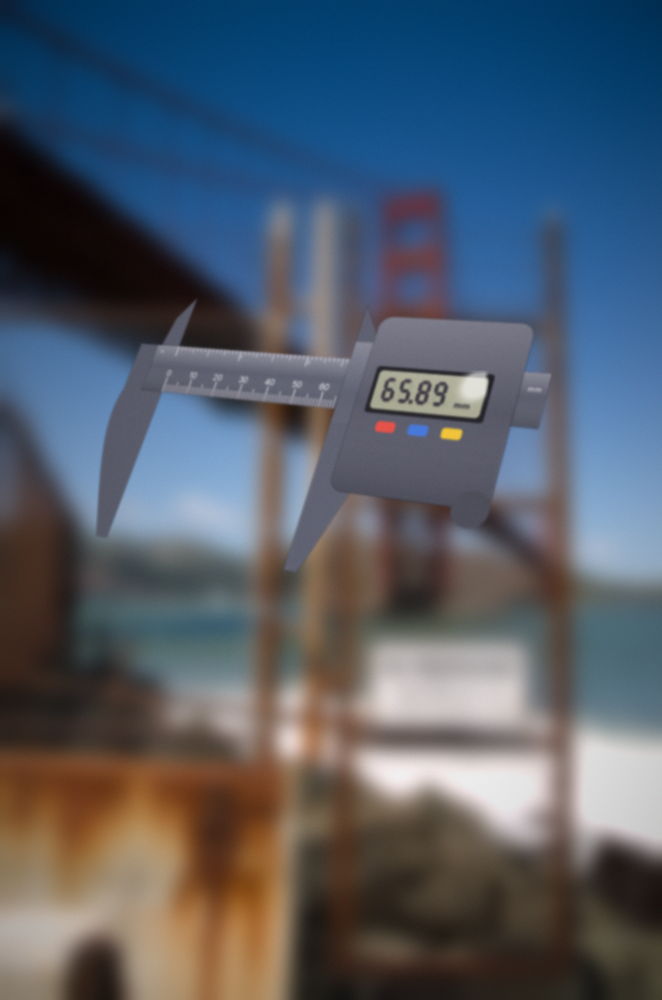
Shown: **65.89** mm
